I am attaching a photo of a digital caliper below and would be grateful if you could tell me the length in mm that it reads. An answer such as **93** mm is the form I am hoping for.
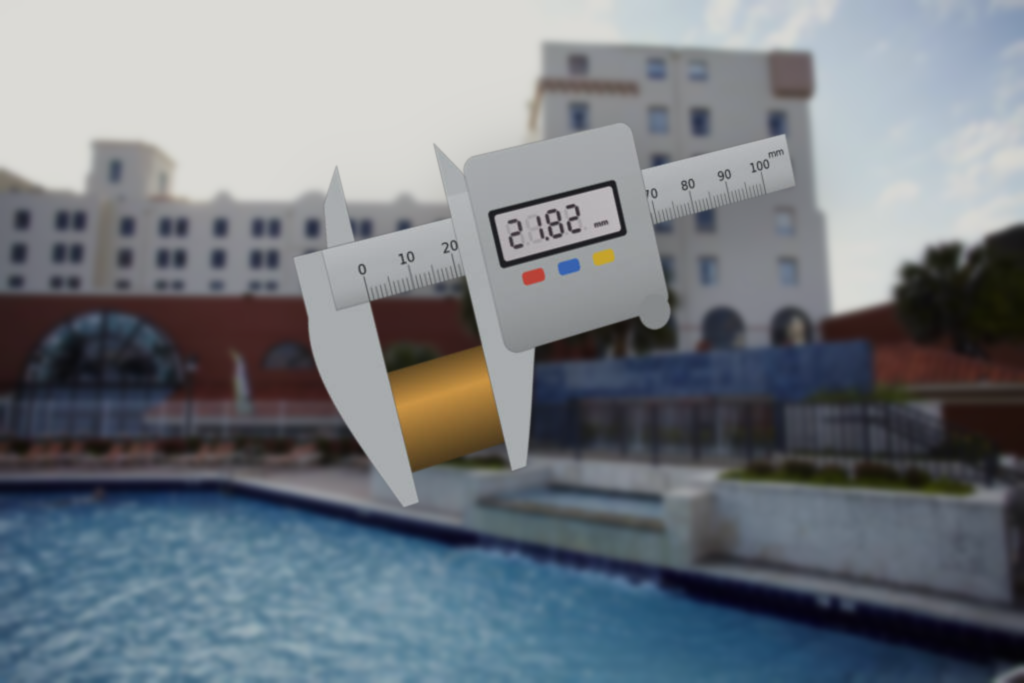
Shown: **21.82** mm
